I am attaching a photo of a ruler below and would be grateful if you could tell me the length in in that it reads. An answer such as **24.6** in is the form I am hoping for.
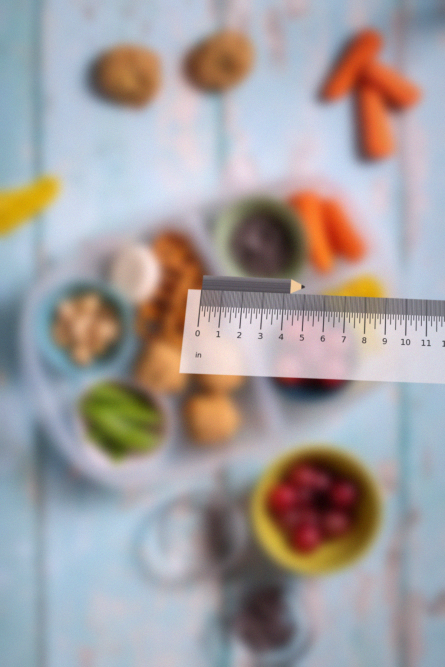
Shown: **5** in
